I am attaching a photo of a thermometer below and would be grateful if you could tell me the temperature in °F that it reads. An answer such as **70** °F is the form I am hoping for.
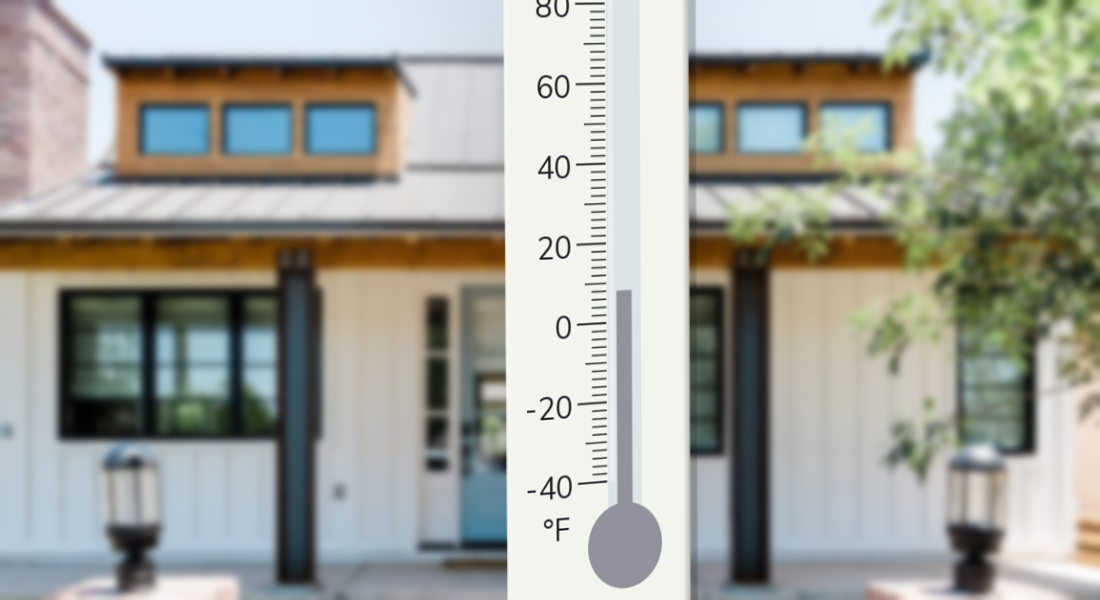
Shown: **8** °F
